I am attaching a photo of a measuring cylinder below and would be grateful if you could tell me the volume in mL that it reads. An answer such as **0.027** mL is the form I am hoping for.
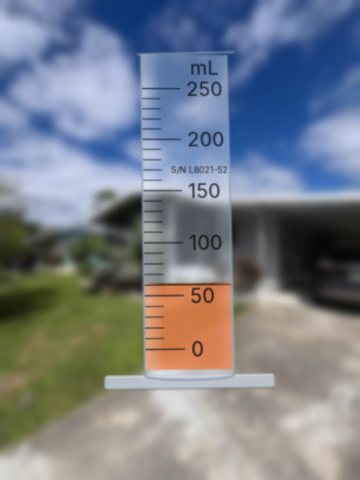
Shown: **60** mL
